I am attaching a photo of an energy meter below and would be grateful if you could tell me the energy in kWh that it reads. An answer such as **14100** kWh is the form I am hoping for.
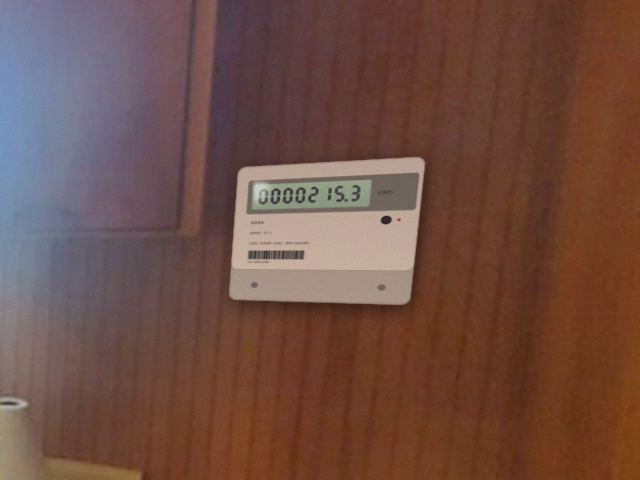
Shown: **215.3** kWh
